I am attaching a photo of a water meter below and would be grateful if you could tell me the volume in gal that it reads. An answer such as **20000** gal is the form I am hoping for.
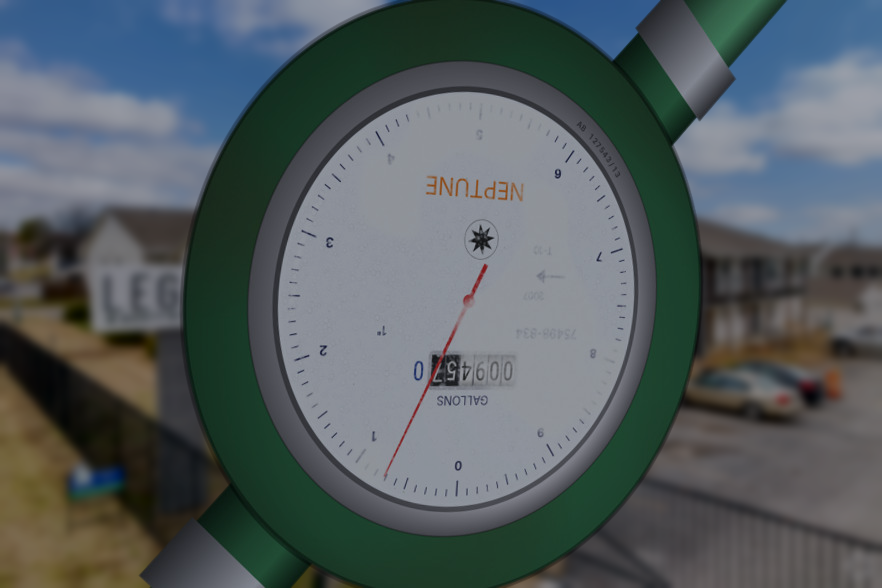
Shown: **94570.7** gal
